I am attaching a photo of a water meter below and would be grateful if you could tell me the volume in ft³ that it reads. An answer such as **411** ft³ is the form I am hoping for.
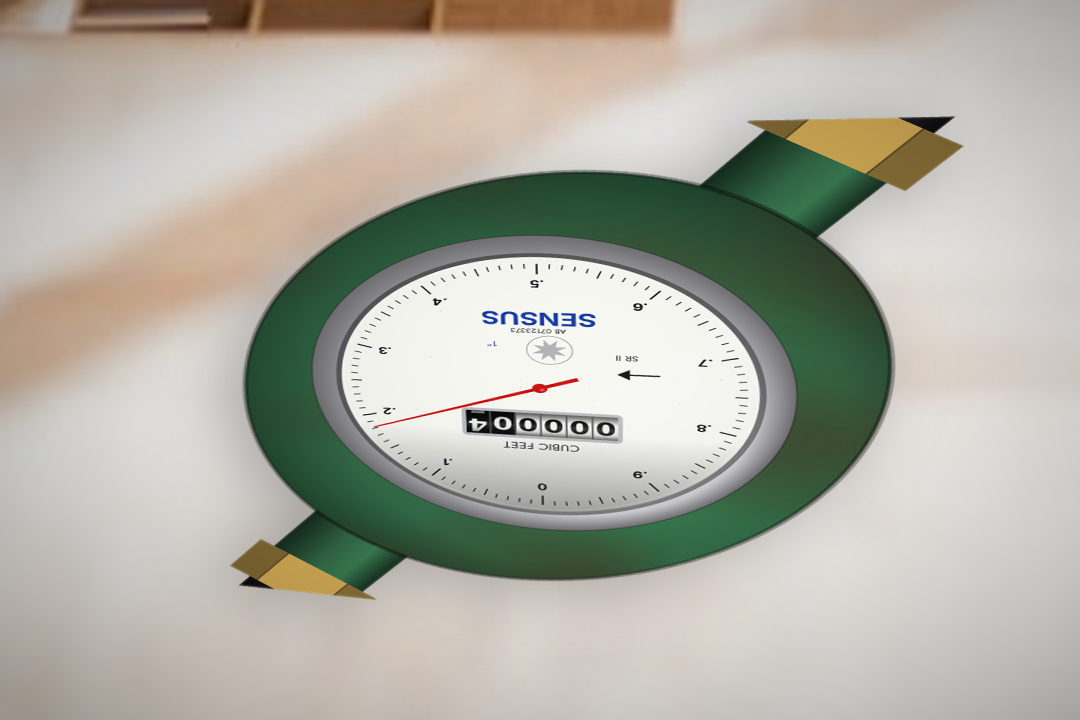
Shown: **4.18** ft³
